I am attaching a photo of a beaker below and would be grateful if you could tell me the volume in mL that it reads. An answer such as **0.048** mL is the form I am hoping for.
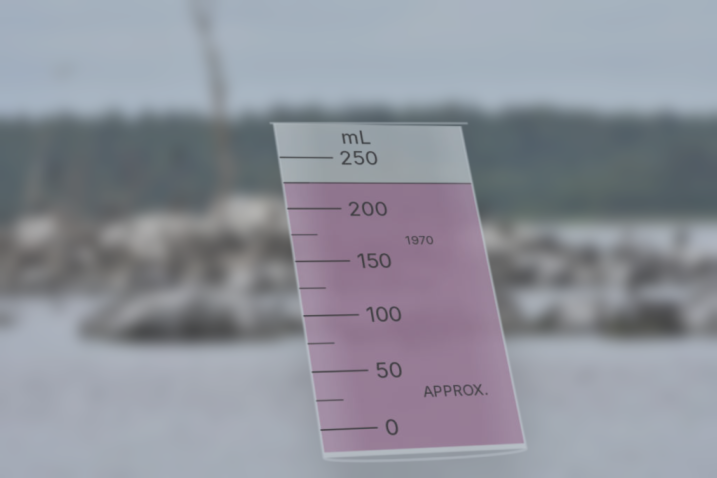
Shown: **225** mL
